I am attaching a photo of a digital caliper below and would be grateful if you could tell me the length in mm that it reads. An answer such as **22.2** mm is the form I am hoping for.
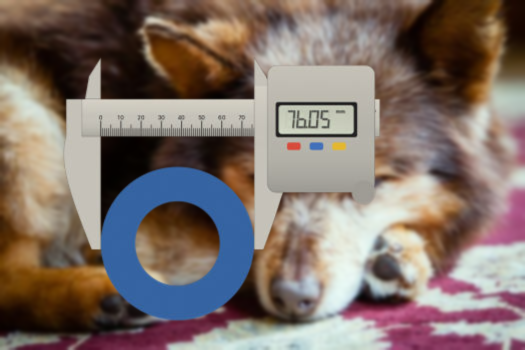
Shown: **76.05** mm
